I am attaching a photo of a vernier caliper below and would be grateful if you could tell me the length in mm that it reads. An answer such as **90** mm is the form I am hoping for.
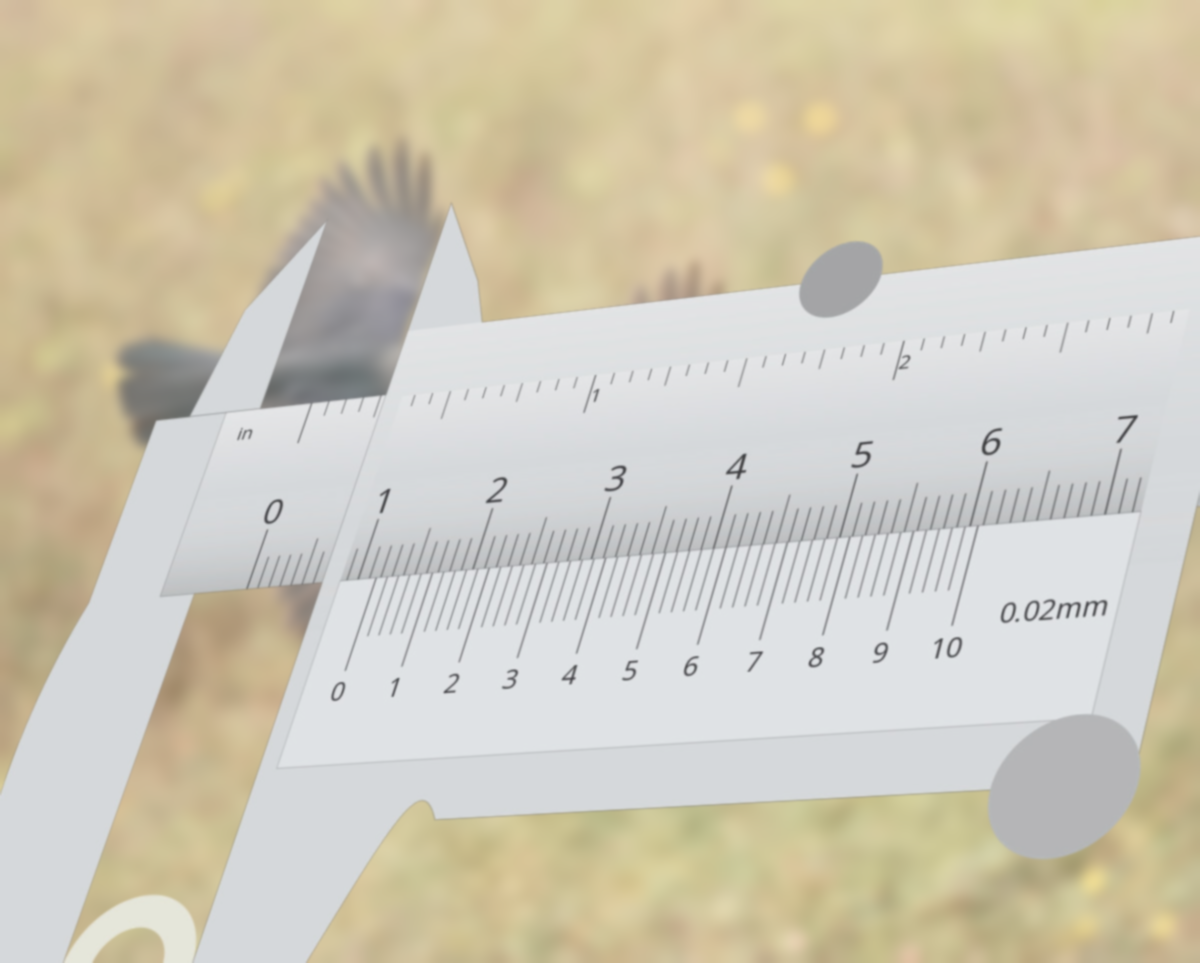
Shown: **11.6** mm
